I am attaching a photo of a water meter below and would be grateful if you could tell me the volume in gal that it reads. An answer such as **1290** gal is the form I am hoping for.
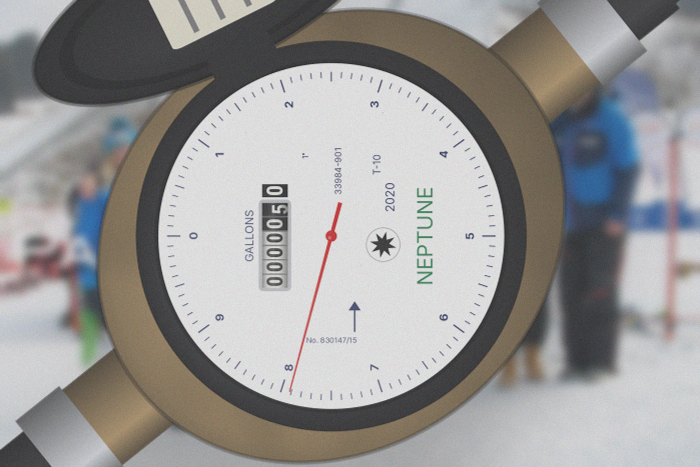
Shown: **47.9** gal
